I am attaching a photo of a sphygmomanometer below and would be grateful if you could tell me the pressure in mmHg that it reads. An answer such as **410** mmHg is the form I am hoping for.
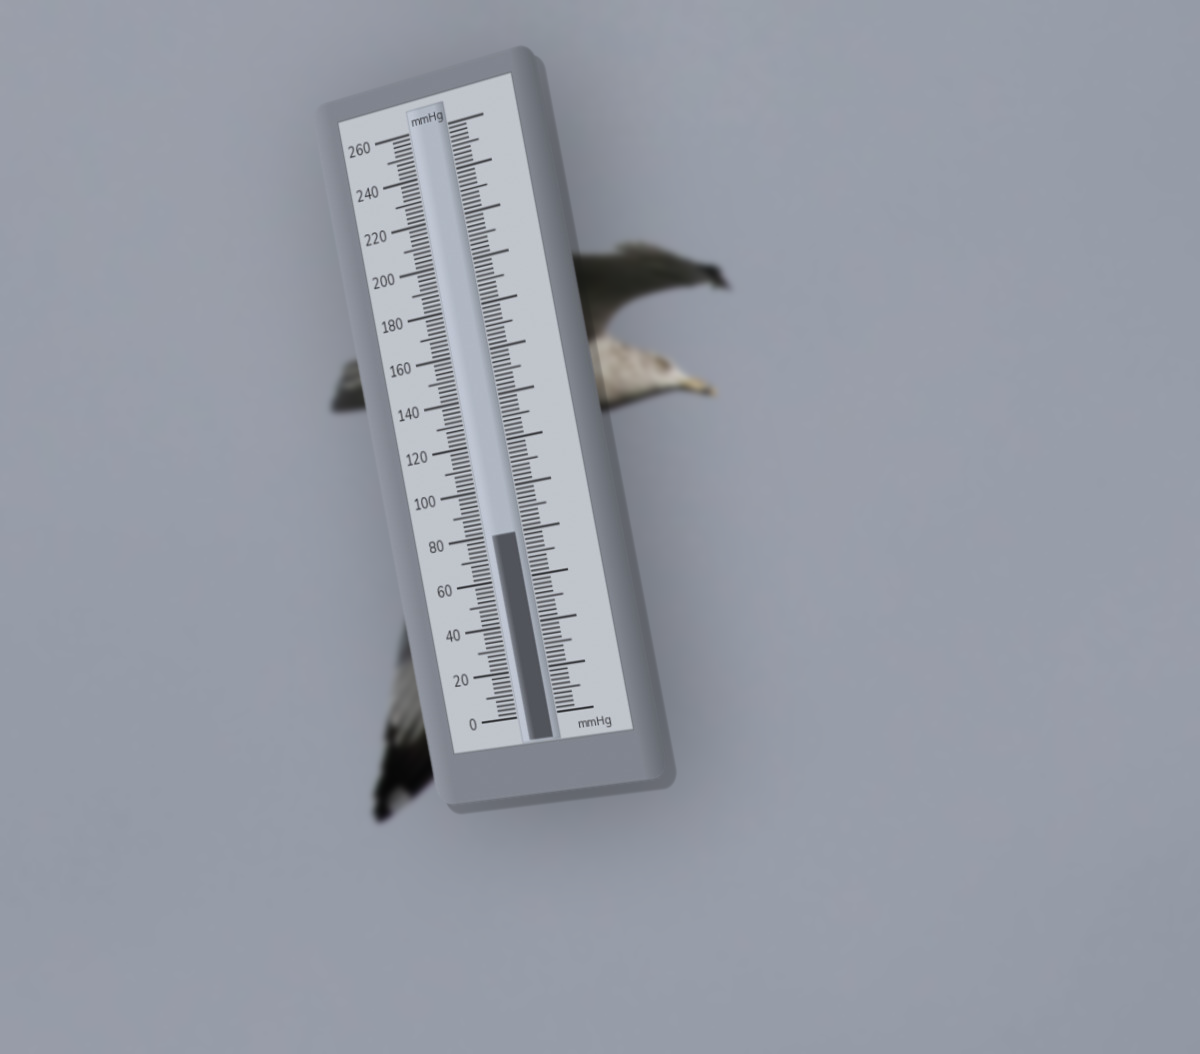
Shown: **80** mmHg
